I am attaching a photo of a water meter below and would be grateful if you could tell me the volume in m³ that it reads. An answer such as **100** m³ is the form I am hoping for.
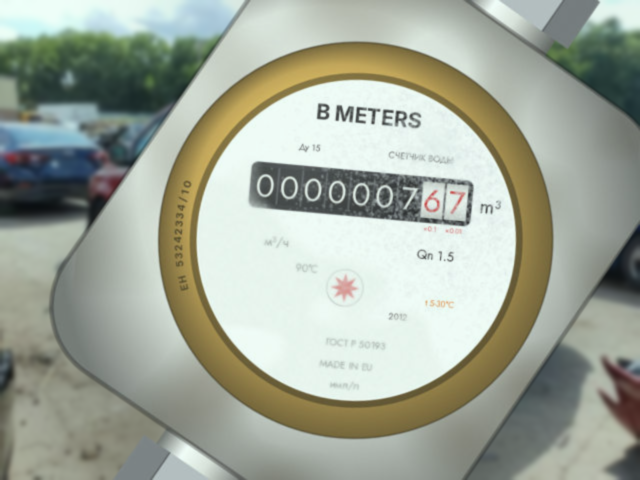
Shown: **7.67** m³
